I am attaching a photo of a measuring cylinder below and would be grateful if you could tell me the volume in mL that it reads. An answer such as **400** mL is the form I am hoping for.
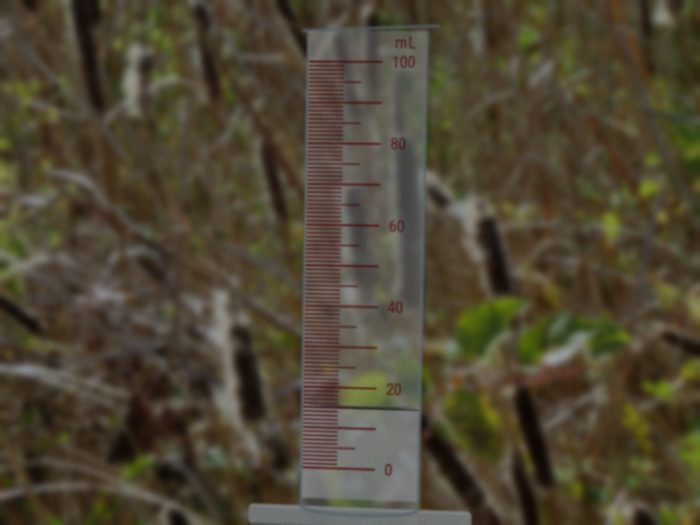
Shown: **15** mL
